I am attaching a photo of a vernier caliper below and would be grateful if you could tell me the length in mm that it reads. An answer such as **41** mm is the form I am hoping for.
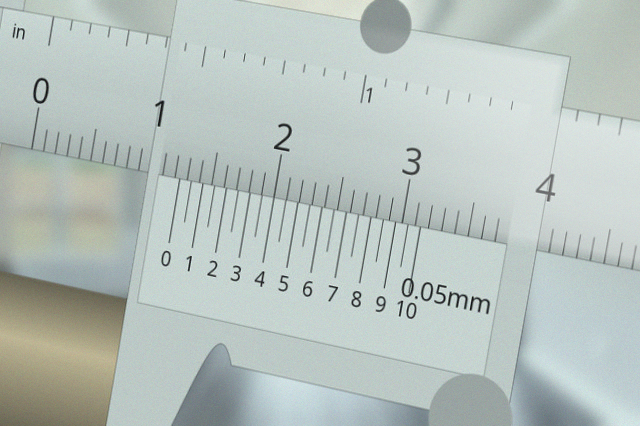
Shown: **12.4** mm
